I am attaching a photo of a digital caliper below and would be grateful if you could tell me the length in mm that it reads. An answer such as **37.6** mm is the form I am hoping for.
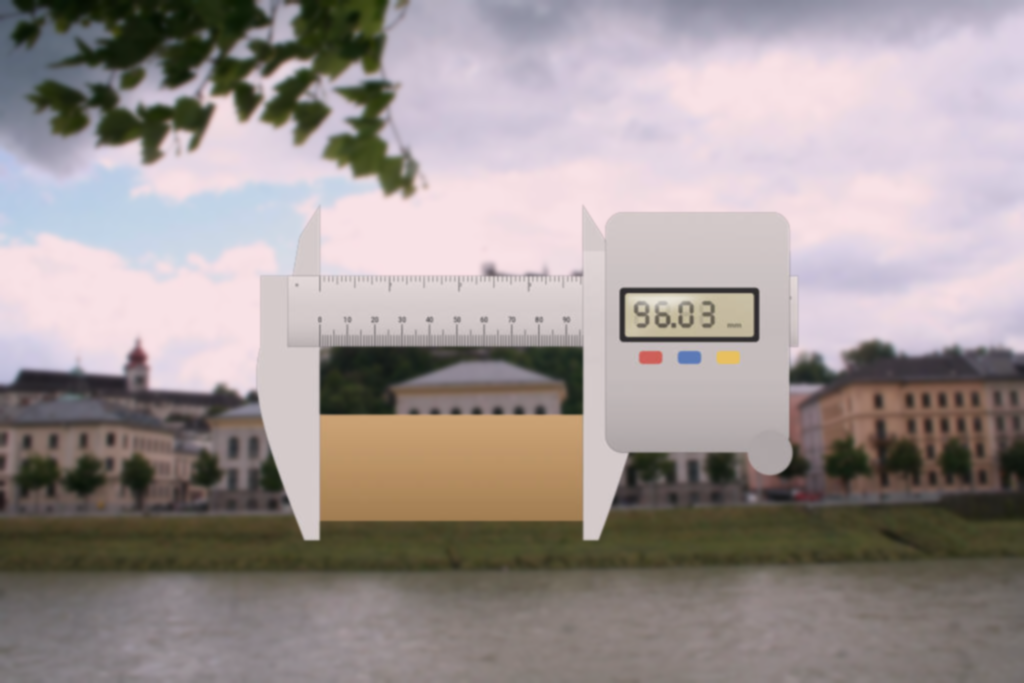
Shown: **96.03** mm
